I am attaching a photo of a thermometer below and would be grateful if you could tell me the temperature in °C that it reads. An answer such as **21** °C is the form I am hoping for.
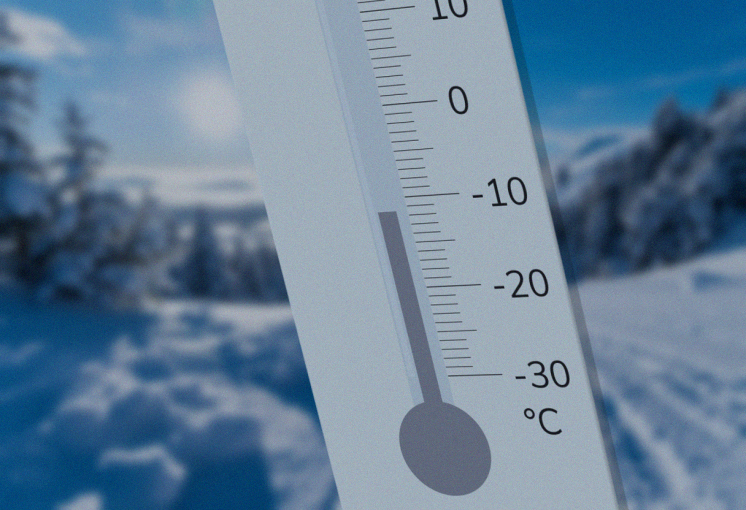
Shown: **-11.5** °C
